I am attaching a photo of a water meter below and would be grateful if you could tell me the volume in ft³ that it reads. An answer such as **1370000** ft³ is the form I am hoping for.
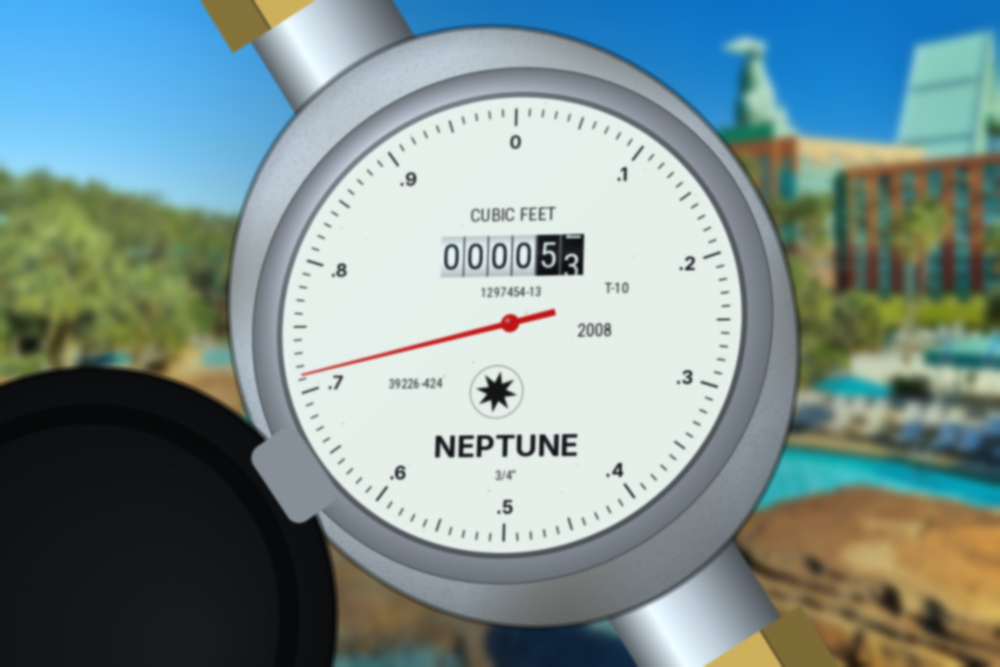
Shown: **52.71** ft³
